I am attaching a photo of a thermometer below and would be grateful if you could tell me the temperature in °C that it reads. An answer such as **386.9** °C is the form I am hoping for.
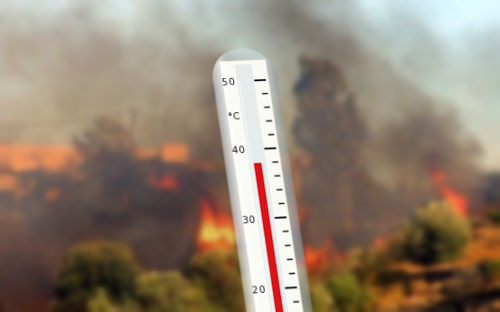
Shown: **38** °C
